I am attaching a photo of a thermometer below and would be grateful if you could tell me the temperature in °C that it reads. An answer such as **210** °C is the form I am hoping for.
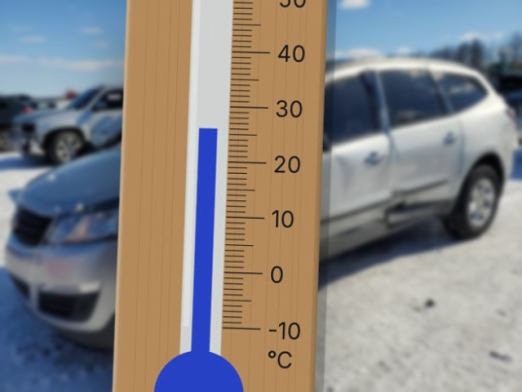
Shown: **26** °C
